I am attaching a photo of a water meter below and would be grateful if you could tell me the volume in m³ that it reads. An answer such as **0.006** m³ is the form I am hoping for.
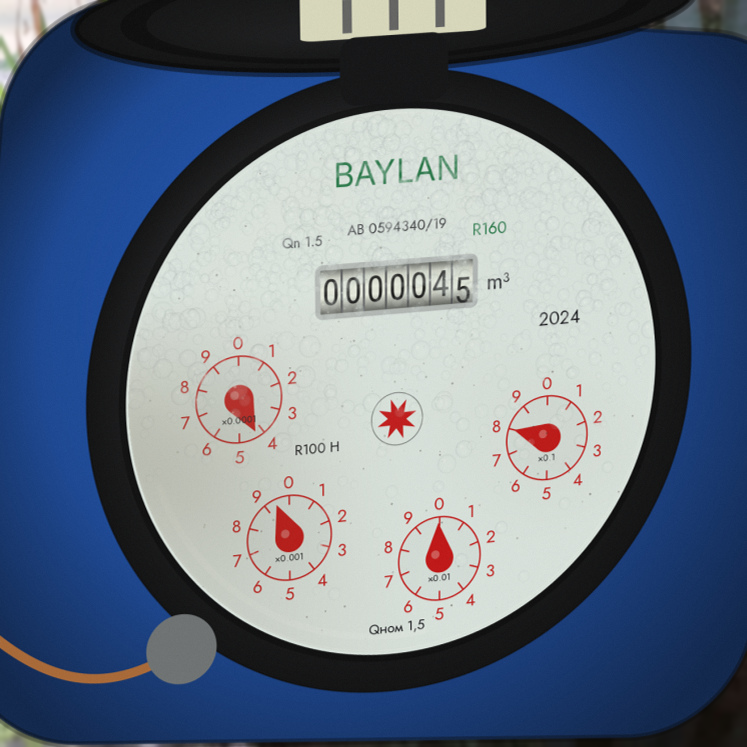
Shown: **44.7994** m³
